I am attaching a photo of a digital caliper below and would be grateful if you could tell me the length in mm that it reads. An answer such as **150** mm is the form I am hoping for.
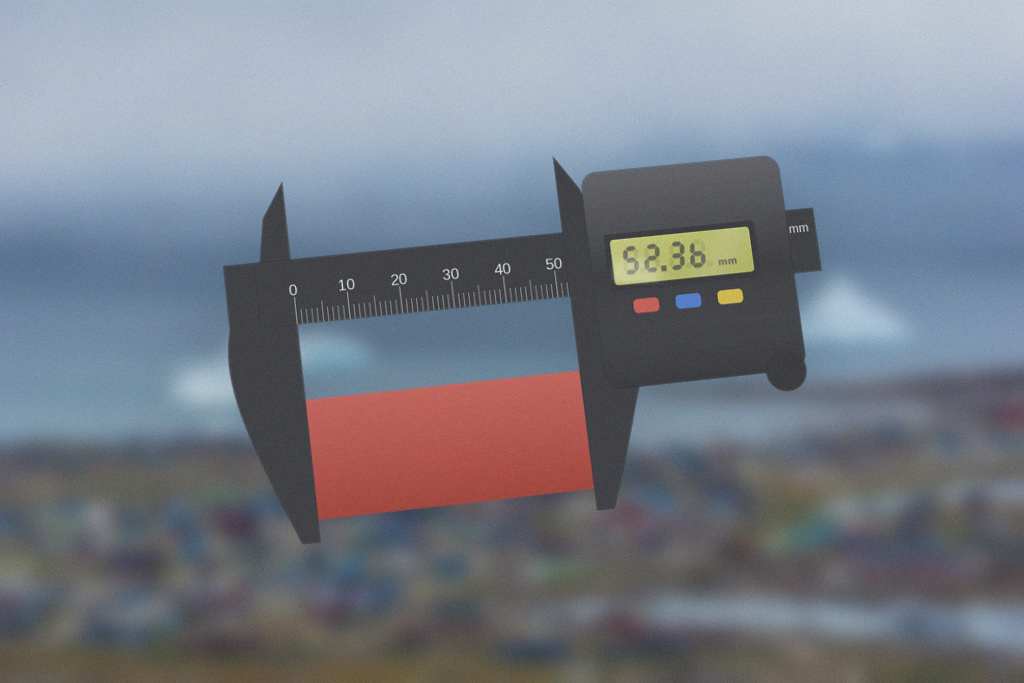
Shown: **52.36** mm
